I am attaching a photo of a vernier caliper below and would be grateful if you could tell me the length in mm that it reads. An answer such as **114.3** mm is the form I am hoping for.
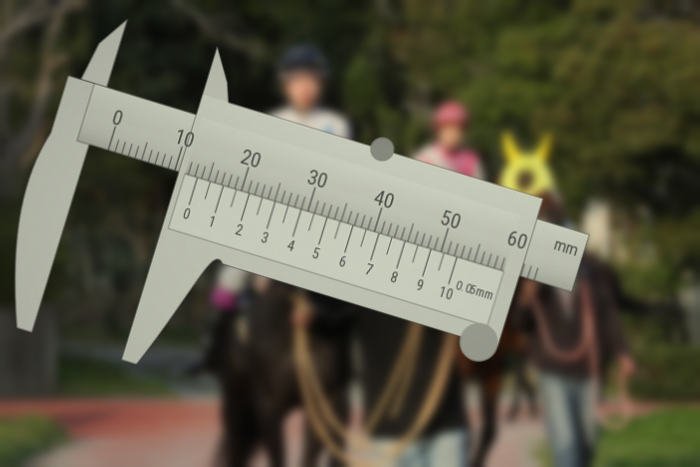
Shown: **13.4** mm
